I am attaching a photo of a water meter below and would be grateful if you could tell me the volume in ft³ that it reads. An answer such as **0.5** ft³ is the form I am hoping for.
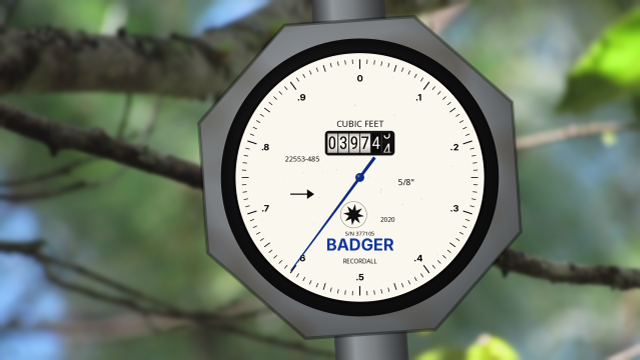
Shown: **39743.60** ft³
